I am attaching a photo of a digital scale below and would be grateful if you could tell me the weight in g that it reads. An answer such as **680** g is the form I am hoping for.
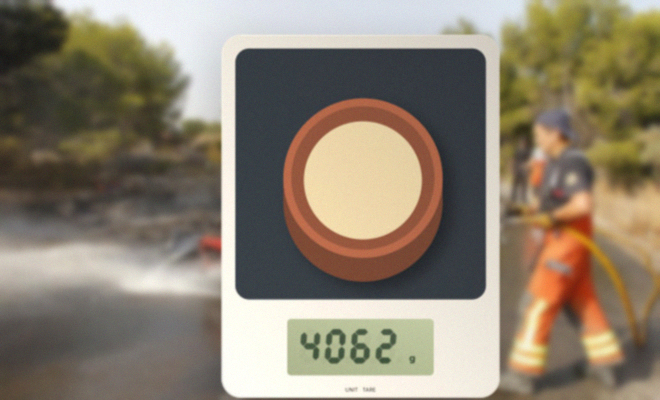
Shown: **4062** g
